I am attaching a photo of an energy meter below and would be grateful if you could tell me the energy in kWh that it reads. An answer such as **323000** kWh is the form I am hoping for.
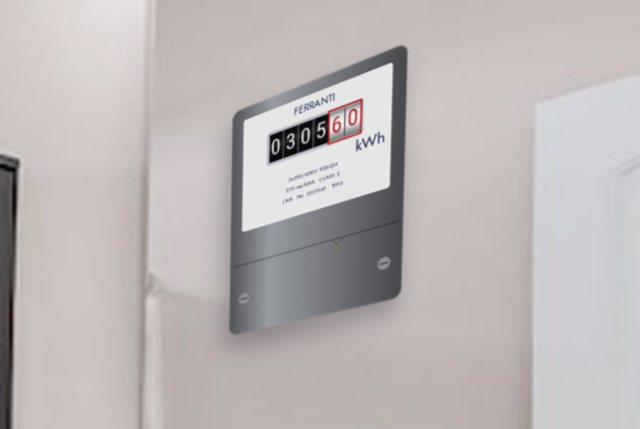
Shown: **305.60** kWh
